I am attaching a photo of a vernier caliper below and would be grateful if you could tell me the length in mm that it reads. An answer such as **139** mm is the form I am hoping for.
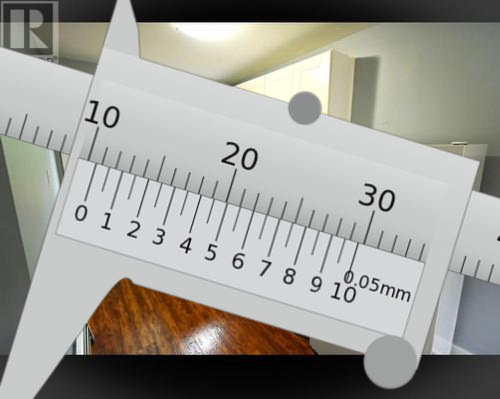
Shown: **10.6** mm
